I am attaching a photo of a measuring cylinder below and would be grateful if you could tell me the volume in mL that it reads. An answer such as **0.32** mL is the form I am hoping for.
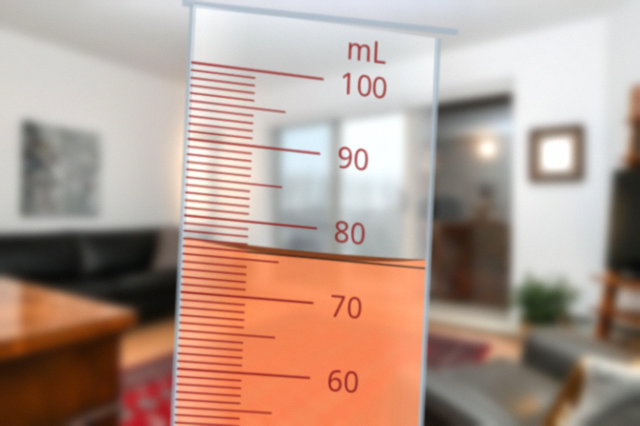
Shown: **76** mL
